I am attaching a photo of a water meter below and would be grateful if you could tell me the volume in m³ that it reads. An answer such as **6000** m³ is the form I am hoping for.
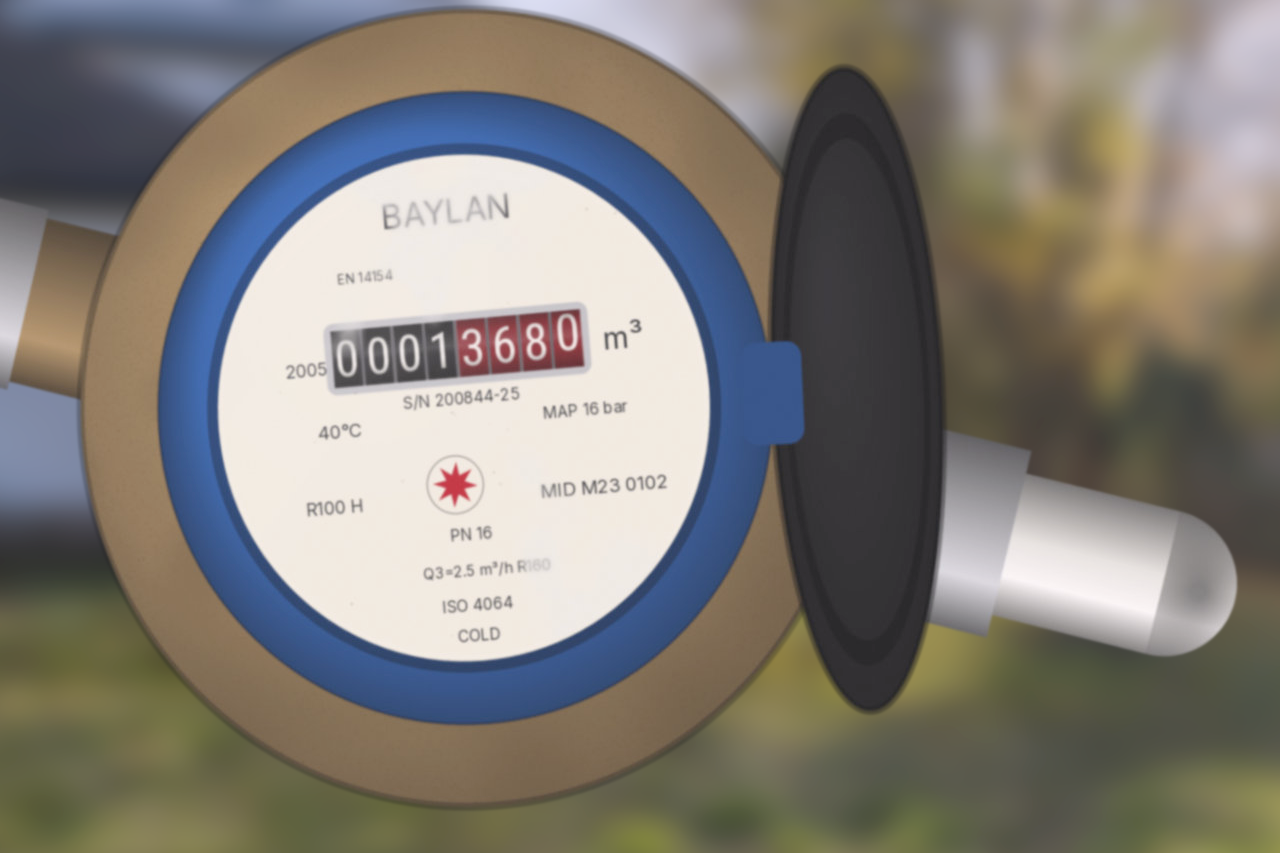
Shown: **1.3680** m³
